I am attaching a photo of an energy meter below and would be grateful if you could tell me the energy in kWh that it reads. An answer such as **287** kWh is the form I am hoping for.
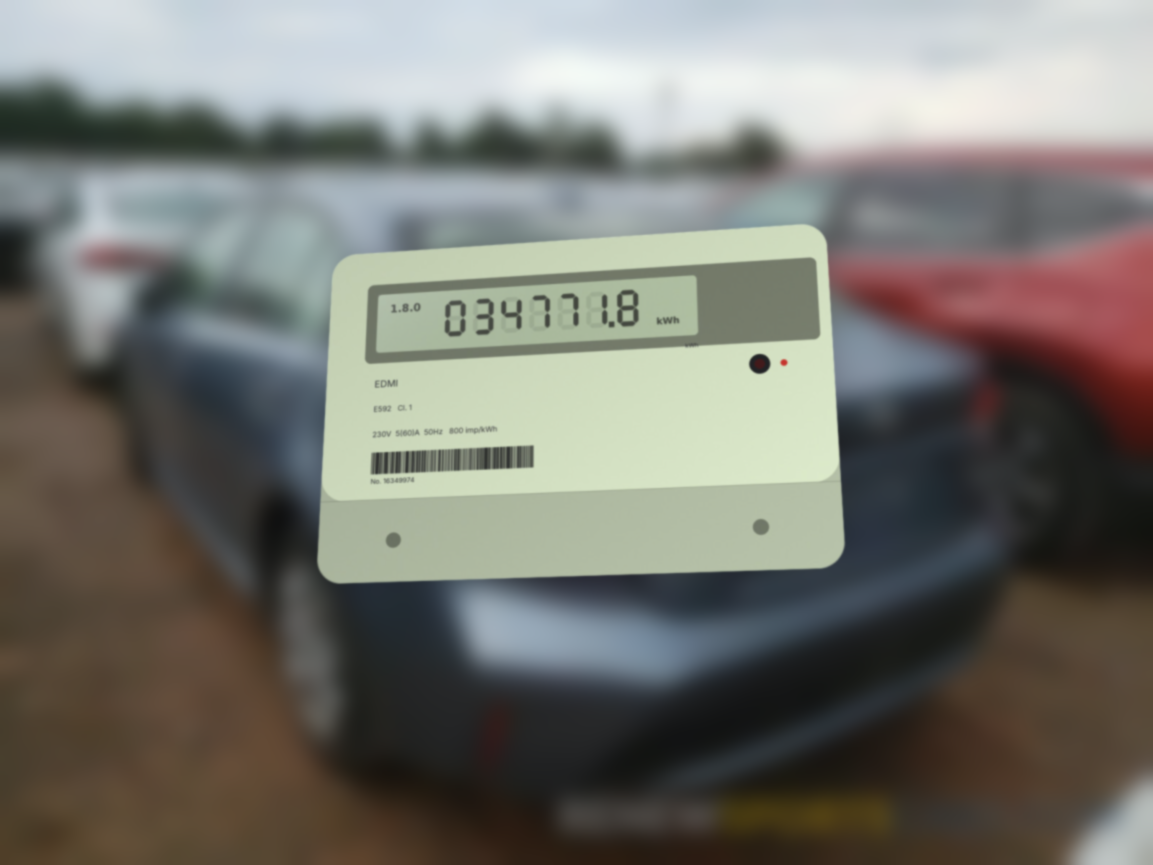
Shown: **34771.8** kWh
